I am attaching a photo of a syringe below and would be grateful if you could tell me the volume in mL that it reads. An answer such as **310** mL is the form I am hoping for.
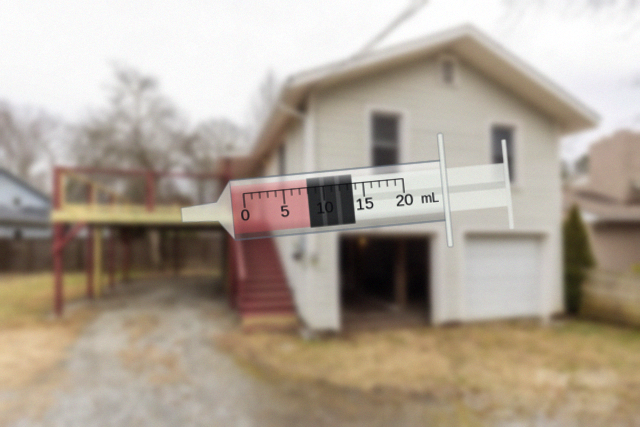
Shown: **8** mL
